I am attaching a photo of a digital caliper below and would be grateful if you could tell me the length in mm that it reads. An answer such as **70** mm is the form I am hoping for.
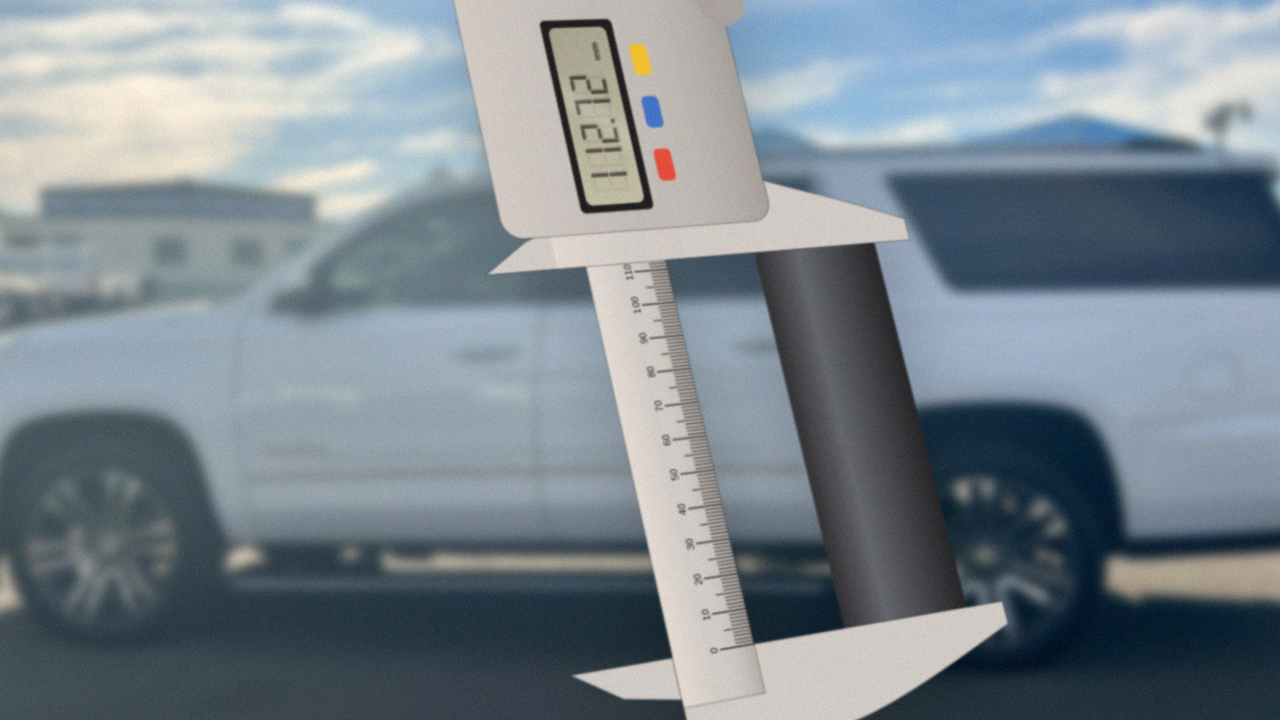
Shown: **112.72** mm
